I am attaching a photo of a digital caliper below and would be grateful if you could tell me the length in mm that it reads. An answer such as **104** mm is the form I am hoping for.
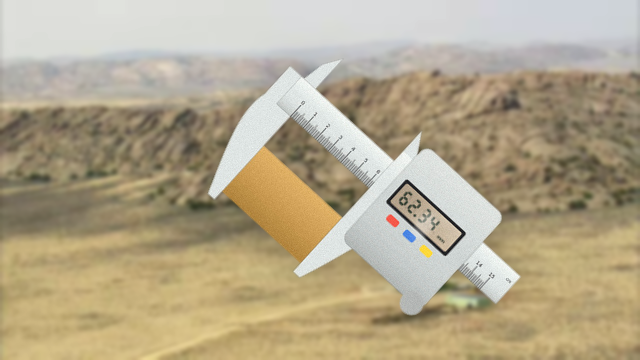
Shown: **62.34** mm
